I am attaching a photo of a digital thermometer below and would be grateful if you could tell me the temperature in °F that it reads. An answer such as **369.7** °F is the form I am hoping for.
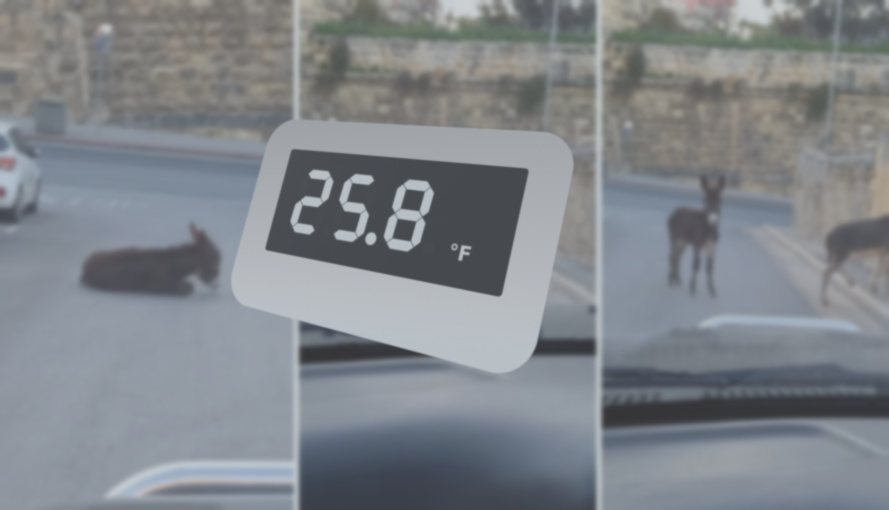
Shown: **25.8** °F
